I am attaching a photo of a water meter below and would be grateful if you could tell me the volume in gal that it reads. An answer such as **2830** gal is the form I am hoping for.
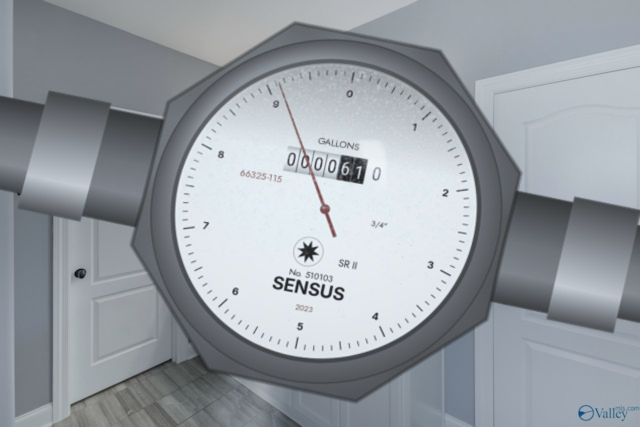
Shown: **609.1** gal
